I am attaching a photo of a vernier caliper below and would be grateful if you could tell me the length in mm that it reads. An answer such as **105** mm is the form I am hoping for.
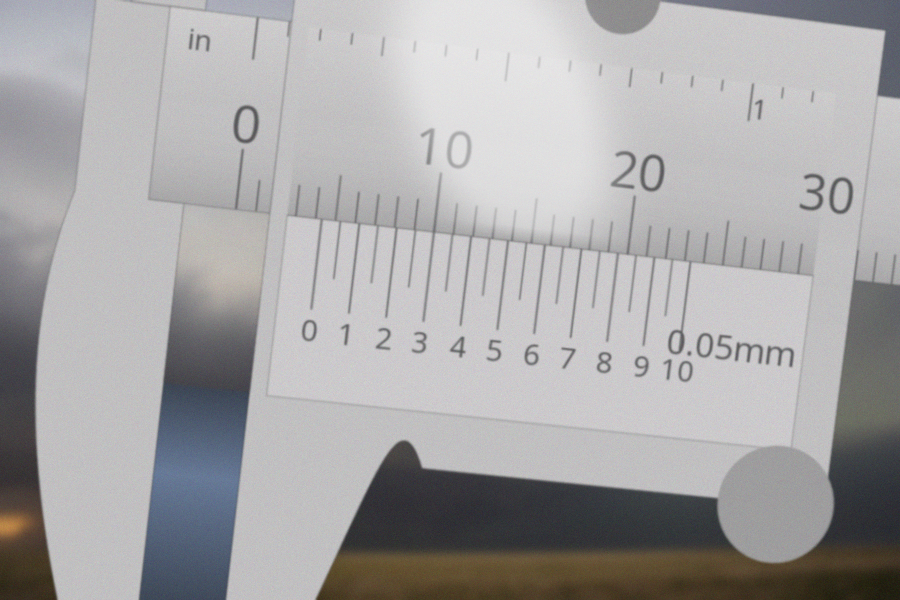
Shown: **4.3** mm
